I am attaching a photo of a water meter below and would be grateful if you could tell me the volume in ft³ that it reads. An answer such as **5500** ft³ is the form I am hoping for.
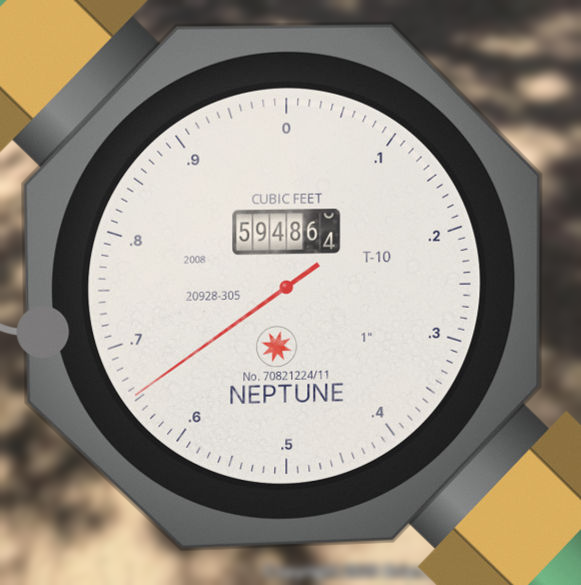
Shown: **594863.65** ft³
